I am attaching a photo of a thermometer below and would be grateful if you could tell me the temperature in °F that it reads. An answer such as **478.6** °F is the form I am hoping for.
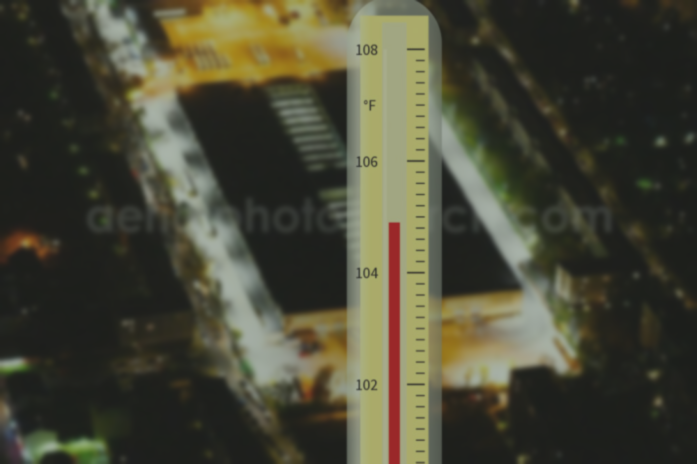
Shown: **104.9** °F
